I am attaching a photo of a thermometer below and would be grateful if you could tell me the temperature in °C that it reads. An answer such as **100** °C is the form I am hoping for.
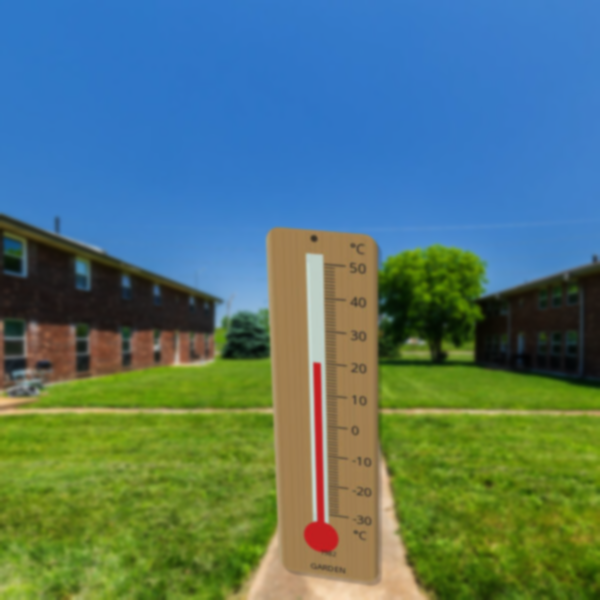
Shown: **20** °C
